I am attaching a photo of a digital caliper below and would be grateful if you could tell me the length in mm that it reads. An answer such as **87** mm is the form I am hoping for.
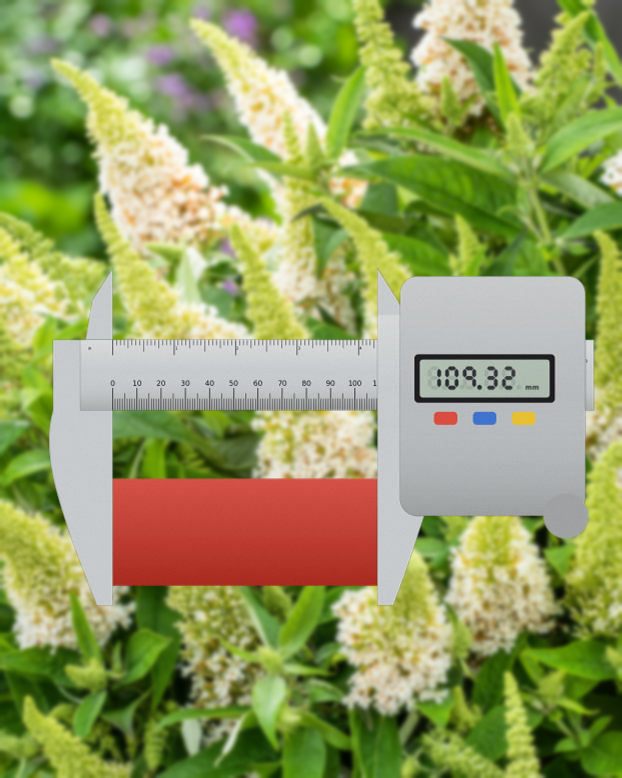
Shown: **109.32** mm
